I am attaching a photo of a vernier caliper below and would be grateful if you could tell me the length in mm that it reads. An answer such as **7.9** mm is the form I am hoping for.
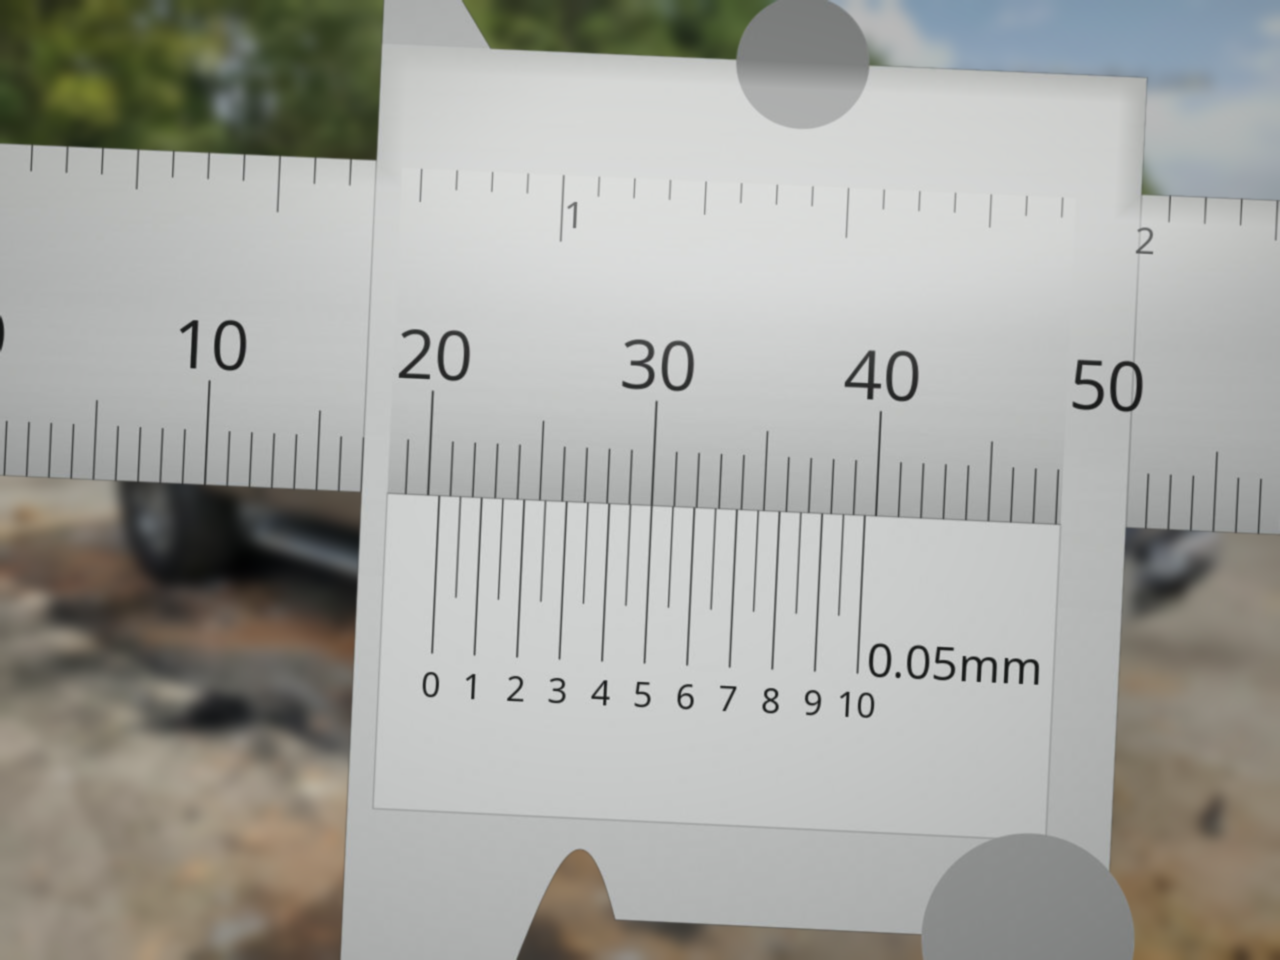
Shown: **20.5** mm
